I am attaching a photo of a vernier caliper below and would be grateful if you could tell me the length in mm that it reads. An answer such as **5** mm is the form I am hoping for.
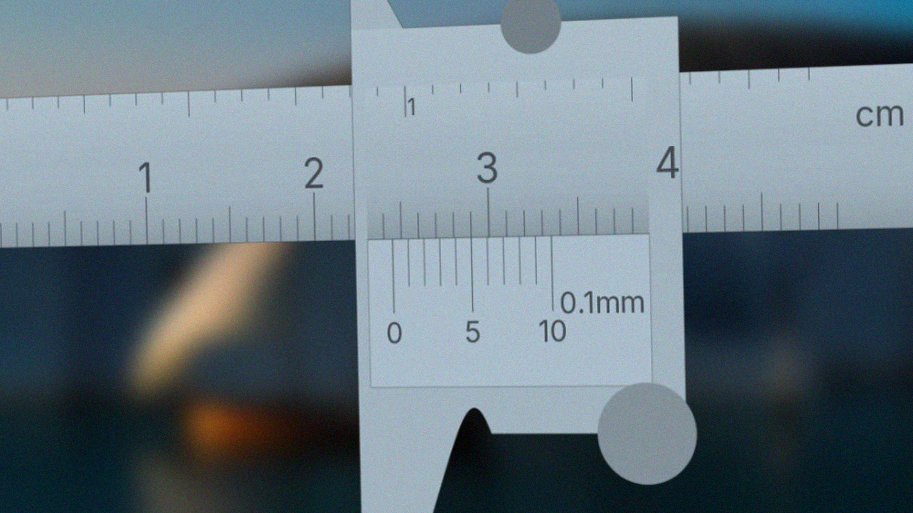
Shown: **24.5** mm
